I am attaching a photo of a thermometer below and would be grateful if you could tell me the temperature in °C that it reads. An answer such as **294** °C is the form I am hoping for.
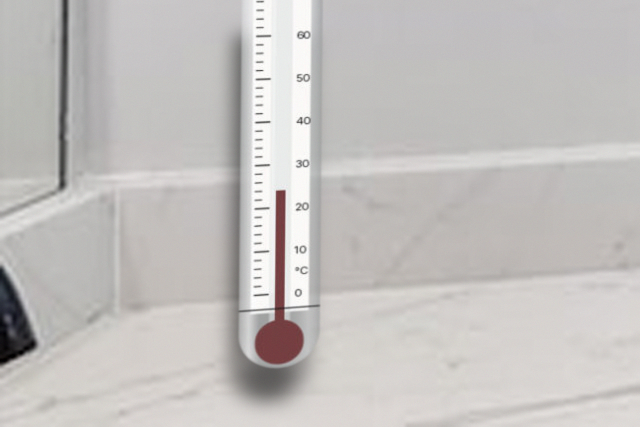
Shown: **24** °C
